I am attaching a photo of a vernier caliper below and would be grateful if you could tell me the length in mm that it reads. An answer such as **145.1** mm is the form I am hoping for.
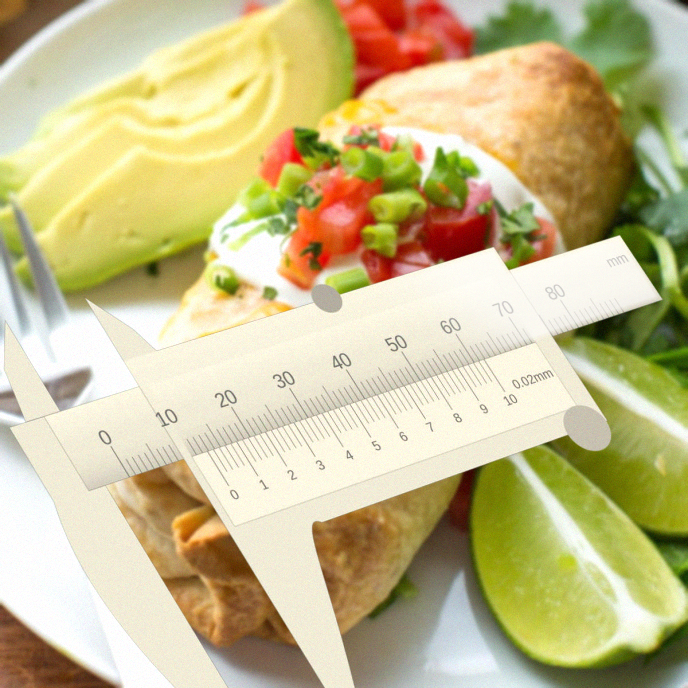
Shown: **12.8** mm
